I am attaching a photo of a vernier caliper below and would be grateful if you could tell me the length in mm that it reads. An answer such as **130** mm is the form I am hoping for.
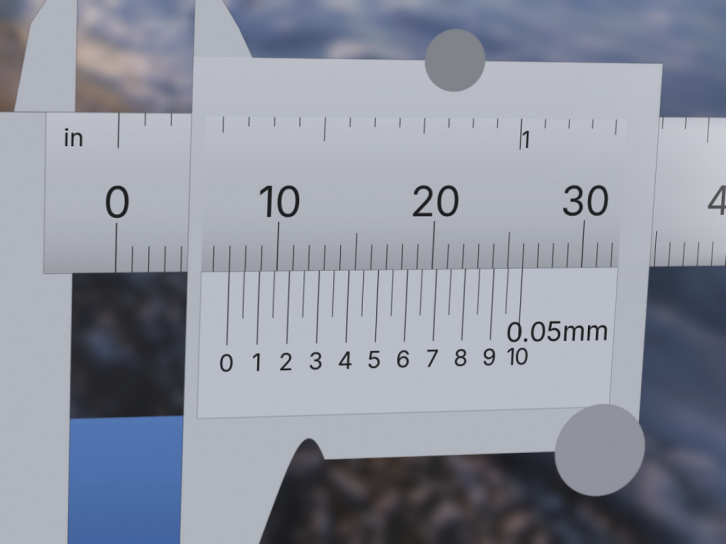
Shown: **7.0** mm
